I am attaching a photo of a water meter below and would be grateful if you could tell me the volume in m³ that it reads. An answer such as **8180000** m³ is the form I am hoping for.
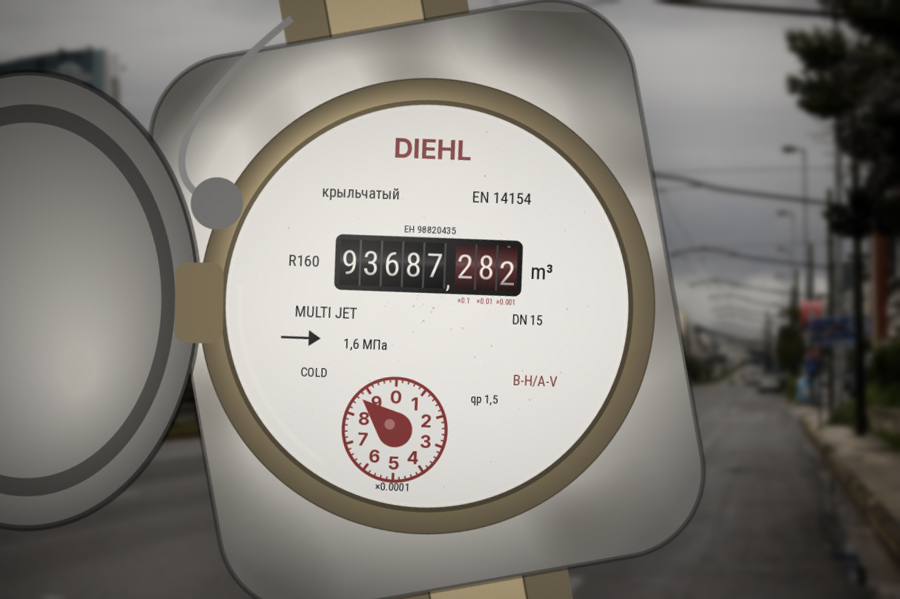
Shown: **93687.2818** m³
